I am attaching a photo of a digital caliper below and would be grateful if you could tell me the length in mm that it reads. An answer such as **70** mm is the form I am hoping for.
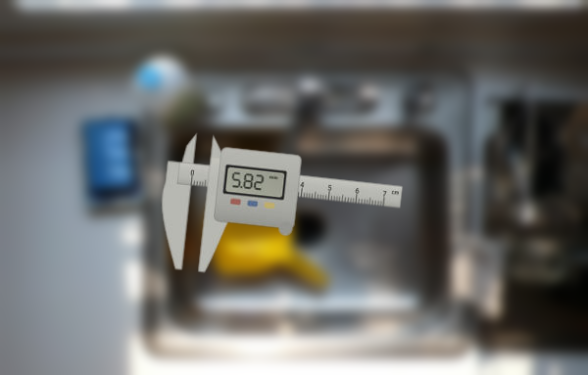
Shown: **5.82** mm
